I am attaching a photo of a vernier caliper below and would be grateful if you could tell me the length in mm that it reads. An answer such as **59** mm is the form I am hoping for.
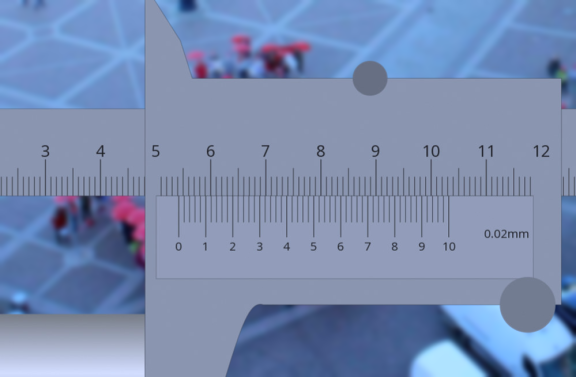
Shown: **54.2** mm
